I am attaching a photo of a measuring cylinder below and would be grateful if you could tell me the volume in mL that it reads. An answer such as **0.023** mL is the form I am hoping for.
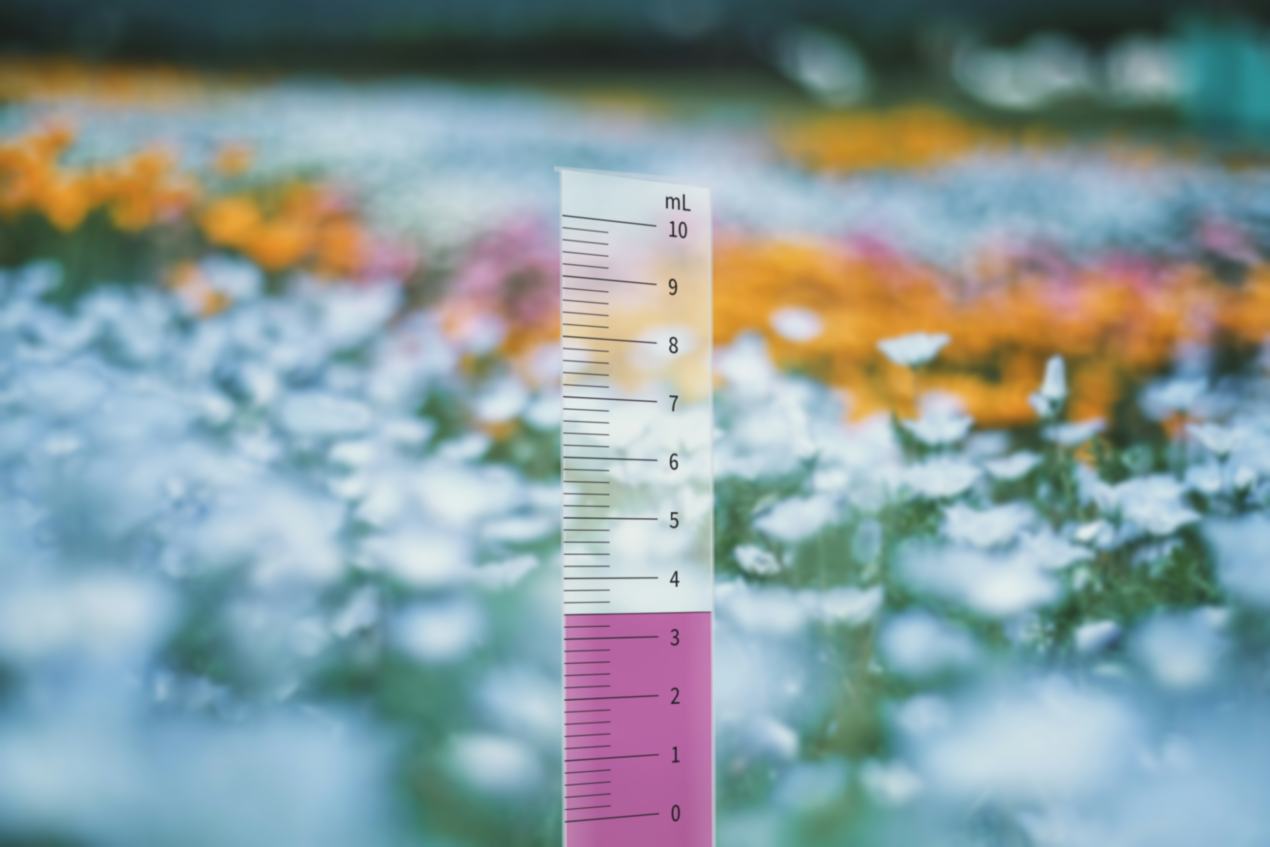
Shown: **3.4** mL
